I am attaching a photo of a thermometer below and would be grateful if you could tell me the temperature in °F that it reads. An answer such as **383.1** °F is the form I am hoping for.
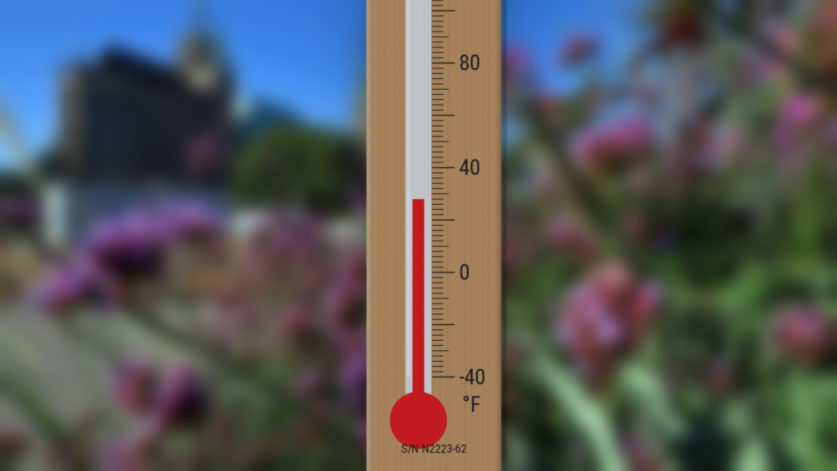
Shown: **28** °F
